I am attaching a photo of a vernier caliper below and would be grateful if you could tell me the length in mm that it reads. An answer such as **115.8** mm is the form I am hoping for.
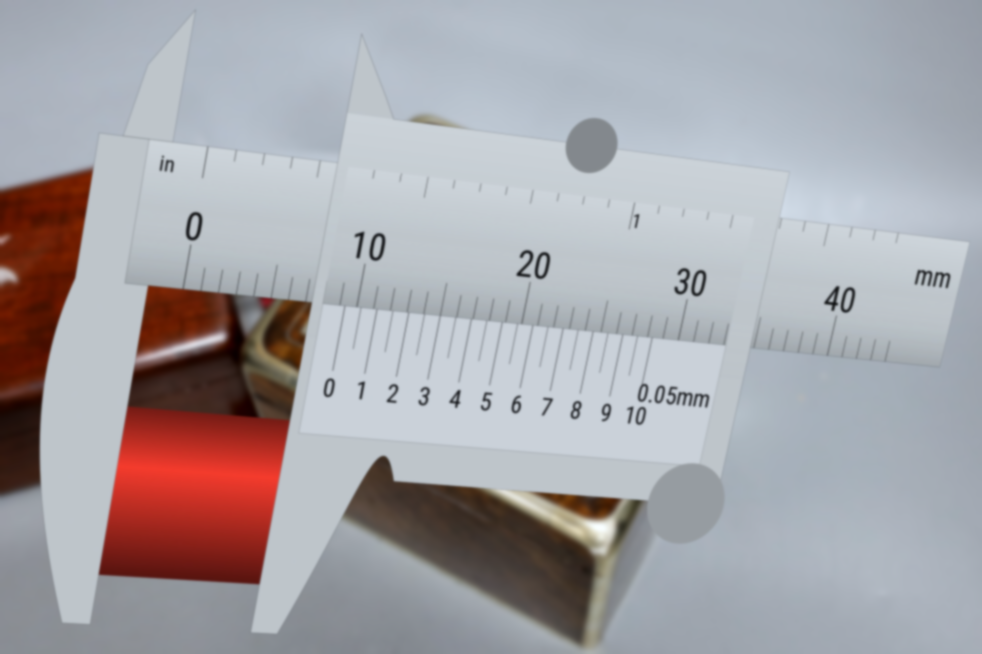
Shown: **9.3** mm
